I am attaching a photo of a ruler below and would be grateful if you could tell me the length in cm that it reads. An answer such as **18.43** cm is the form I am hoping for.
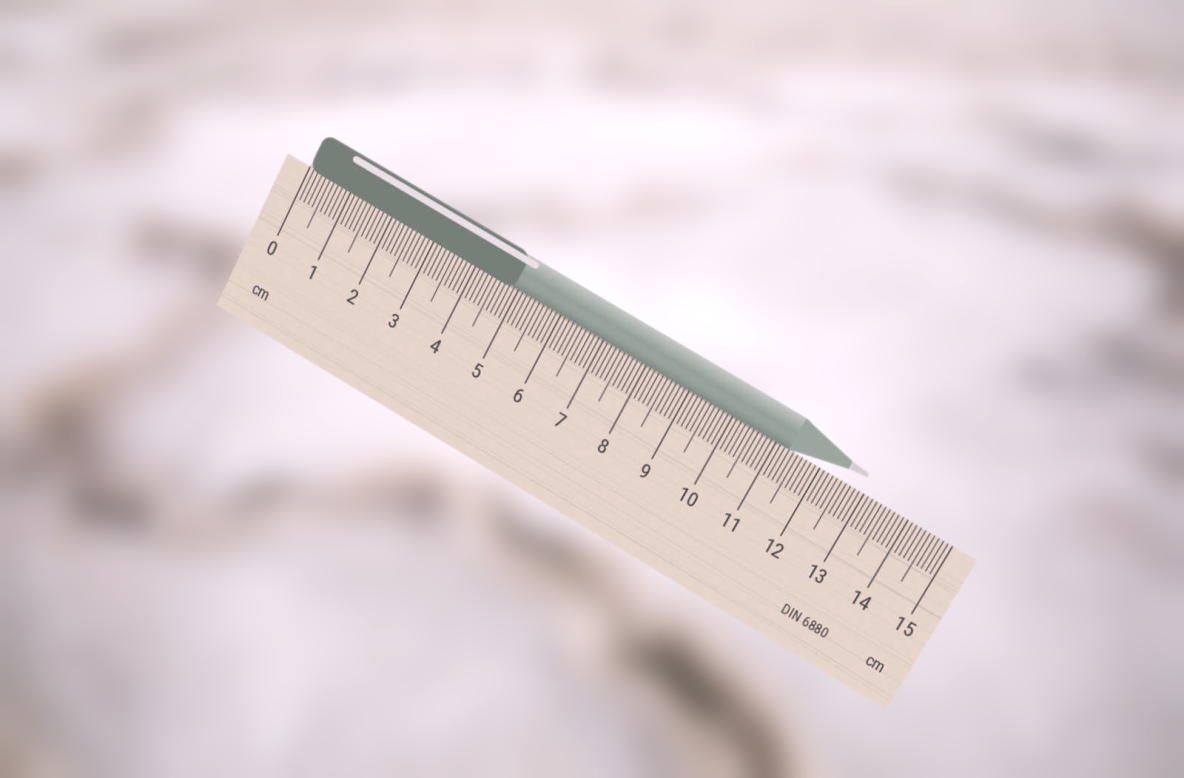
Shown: **12.9** cm
